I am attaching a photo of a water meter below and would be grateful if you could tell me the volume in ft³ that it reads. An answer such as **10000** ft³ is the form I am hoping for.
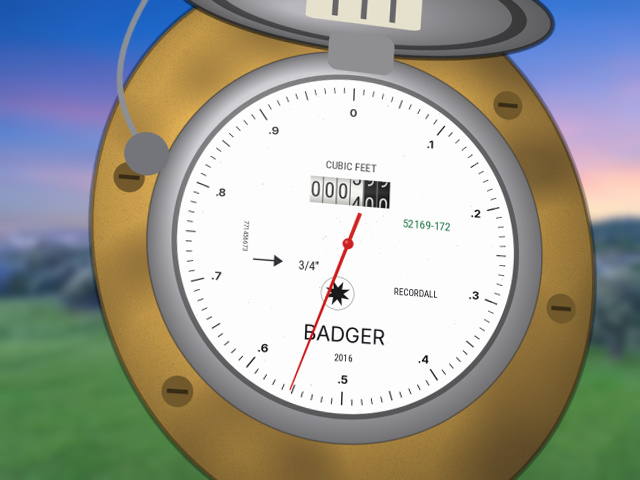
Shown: **399.55** ft³
